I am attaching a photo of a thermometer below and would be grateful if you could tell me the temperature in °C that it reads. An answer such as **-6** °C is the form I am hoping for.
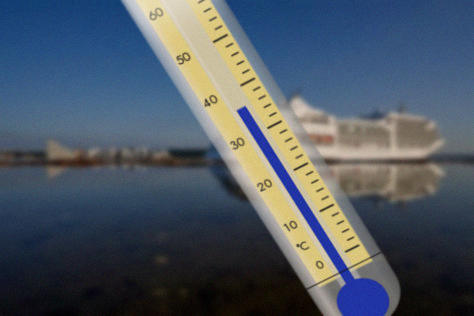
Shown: **36** °C
